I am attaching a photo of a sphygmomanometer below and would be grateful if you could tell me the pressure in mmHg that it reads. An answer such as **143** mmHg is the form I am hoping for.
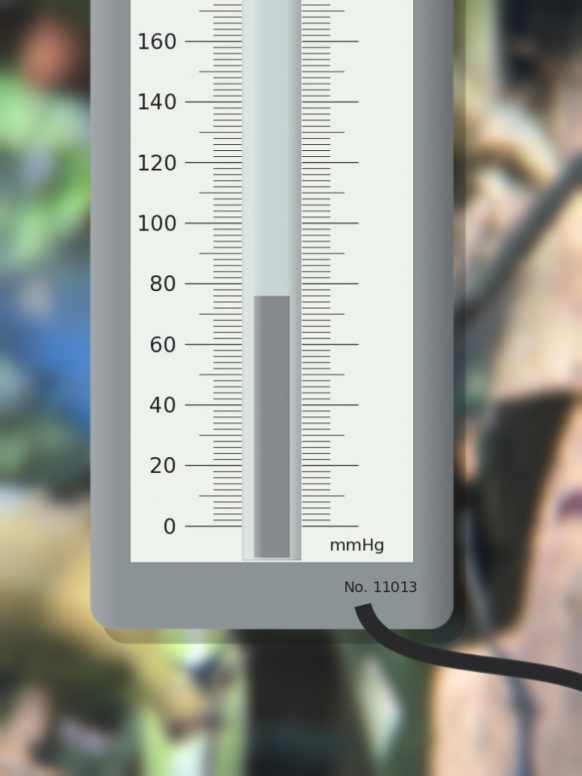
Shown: **76** mmHg
